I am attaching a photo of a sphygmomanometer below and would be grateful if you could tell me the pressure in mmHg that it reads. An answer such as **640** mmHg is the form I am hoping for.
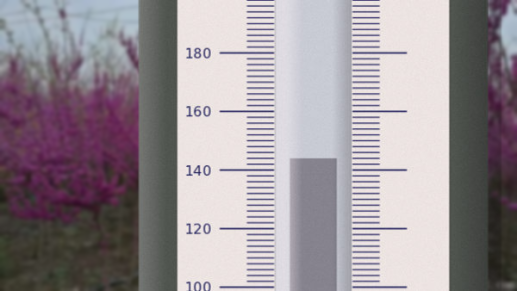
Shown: **144** mmHg
